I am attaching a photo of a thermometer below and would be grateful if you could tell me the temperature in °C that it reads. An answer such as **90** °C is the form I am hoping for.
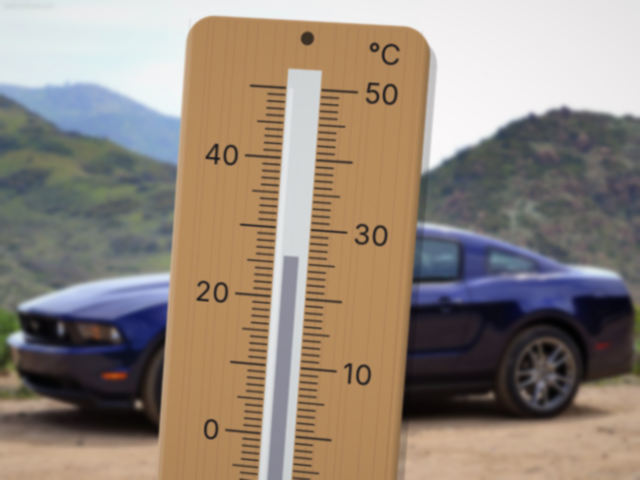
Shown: **26** °C
